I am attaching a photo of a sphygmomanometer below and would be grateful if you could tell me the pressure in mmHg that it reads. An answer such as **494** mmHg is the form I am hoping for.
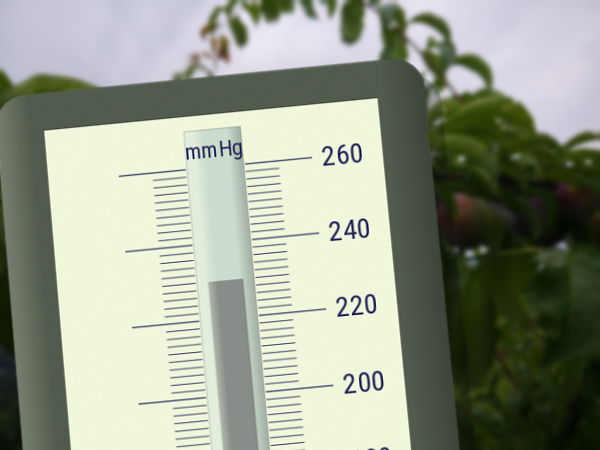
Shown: **230** mmHg
